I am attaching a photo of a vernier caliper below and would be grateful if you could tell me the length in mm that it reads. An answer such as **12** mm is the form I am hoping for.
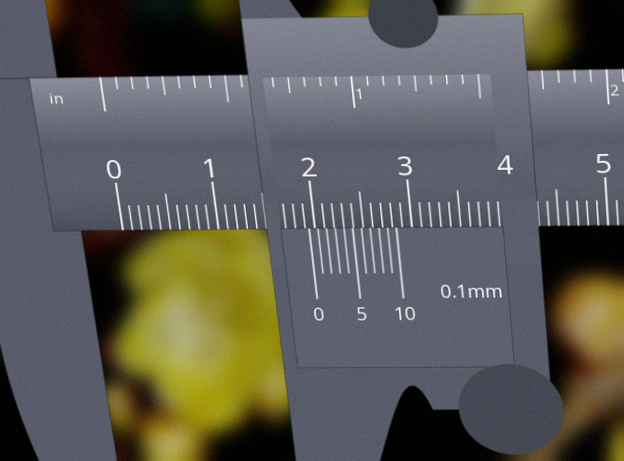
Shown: **19.4** mm
